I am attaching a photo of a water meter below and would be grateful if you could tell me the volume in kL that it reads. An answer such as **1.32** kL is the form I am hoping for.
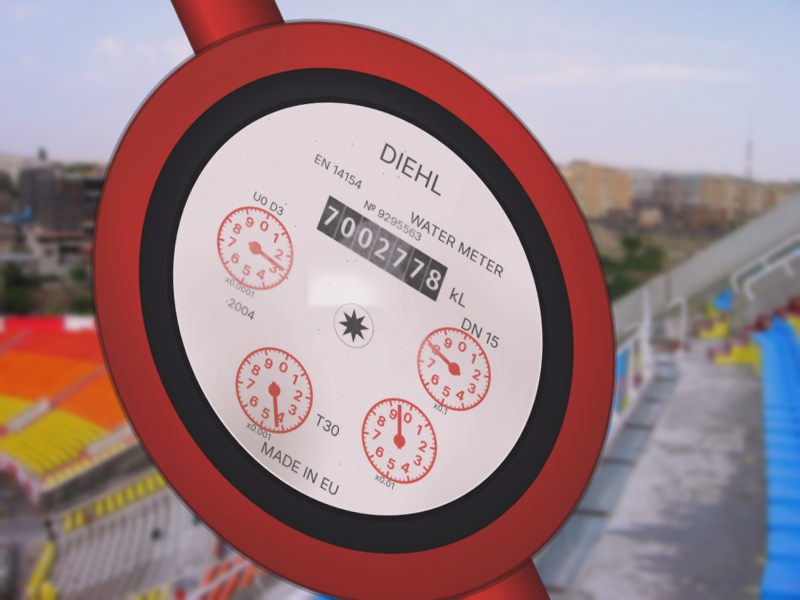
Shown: **7002778.7942** kL
